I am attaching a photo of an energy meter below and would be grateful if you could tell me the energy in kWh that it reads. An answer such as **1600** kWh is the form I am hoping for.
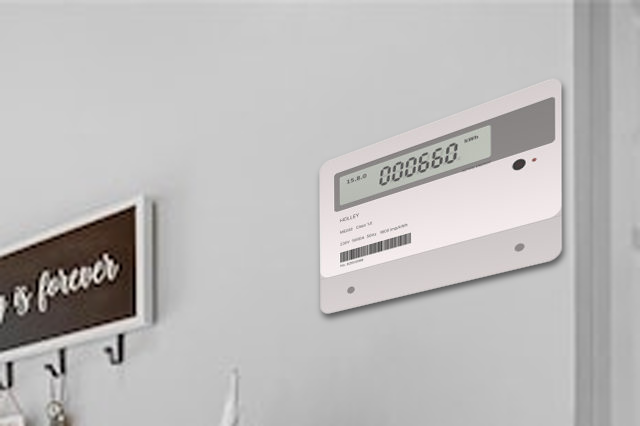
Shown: **660** kWh
